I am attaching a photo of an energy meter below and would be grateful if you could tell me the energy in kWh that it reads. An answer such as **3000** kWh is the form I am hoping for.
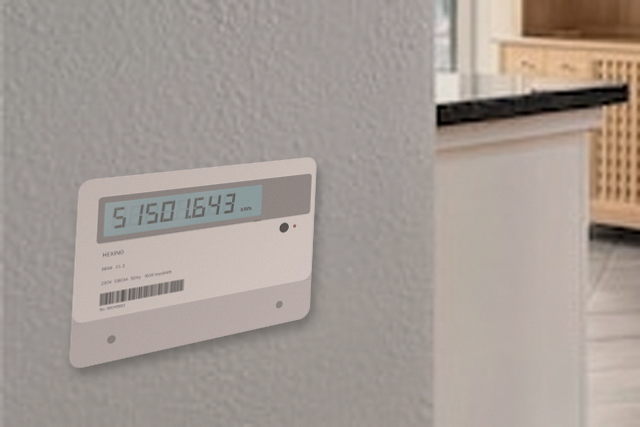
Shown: **51501.643** kWh
